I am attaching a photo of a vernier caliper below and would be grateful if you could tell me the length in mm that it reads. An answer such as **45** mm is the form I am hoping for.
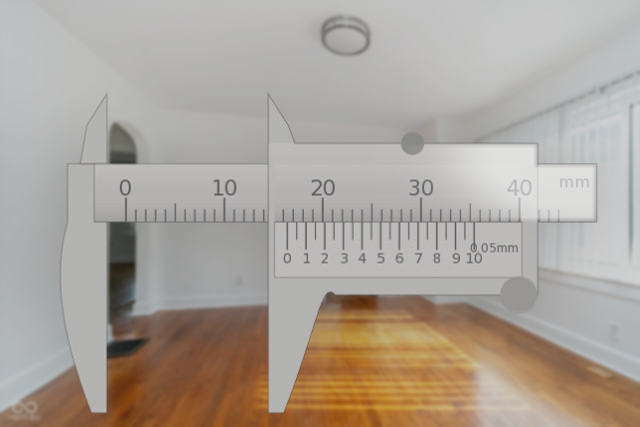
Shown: **16.4** mm
